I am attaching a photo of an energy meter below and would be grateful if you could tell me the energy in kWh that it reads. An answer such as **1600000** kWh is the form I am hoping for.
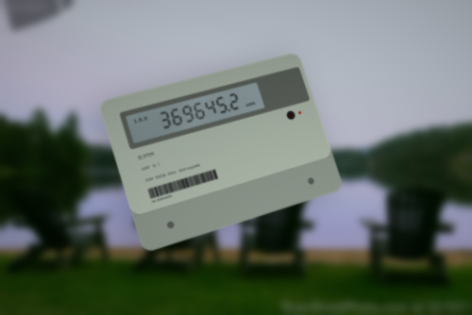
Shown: **369645.2** kWh
